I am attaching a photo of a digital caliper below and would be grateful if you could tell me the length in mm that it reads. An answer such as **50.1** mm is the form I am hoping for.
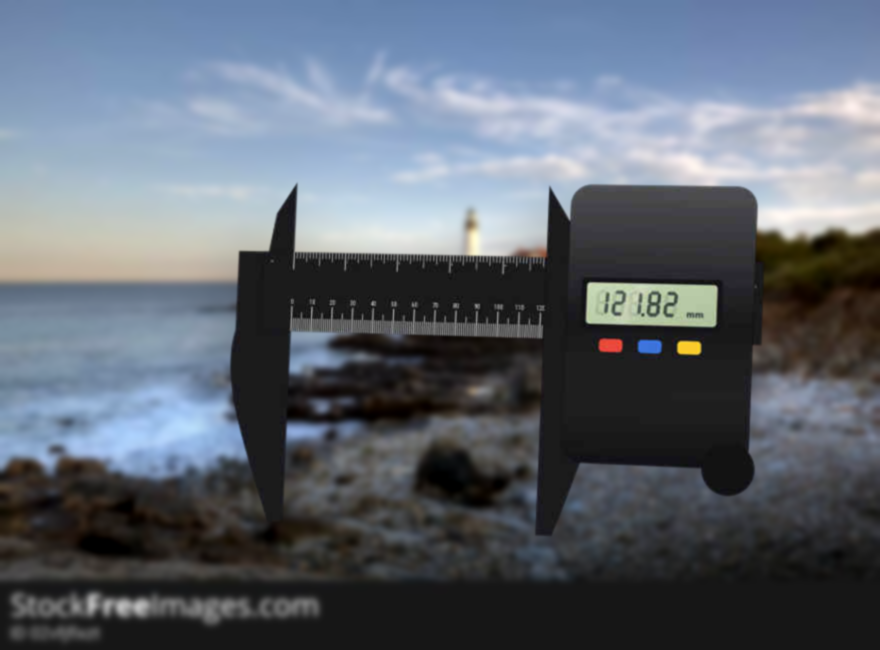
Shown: **121.82** mm
